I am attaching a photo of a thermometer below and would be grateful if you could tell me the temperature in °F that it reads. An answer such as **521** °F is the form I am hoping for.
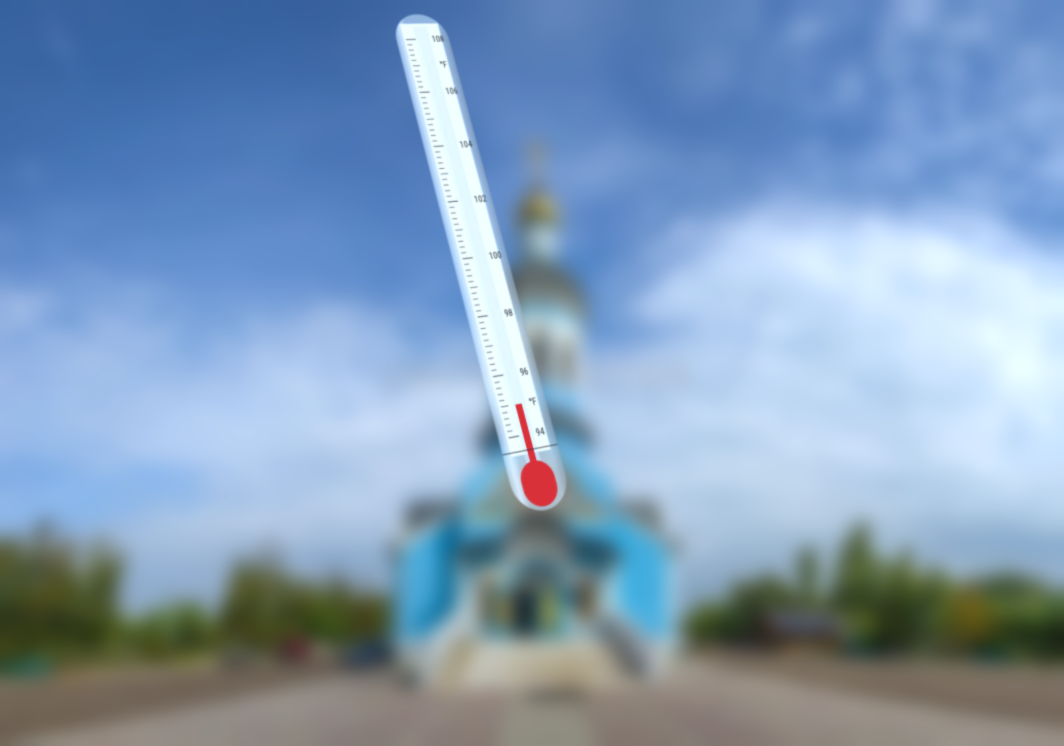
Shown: **95** °F
